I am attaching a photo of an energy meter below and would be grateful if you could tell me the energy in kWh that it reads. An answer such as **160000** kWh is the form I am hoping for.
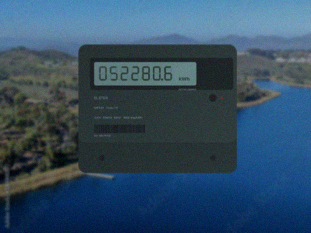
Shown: **52280.6** kWh
